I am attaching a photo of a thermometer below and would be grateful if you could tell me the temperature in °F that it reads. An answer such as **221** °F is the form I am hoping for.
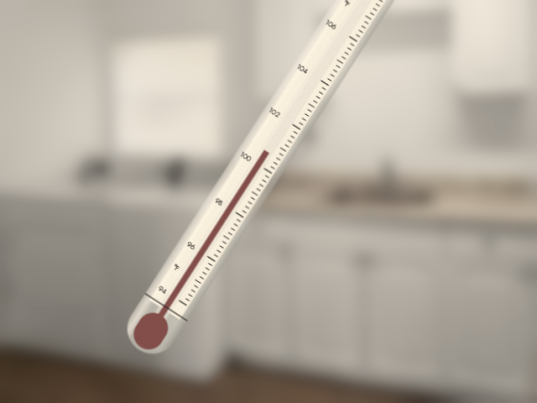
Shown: **100.6** °F
